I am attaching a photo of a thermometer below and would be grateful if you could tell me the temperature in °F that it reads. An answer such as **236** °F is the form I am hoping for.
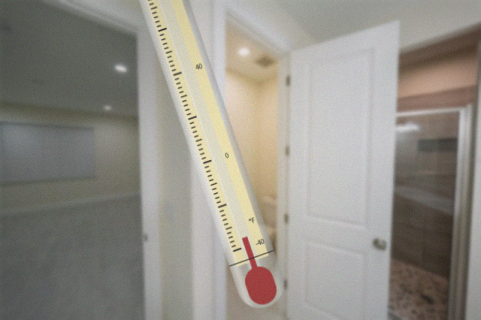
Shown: **-36** °F
